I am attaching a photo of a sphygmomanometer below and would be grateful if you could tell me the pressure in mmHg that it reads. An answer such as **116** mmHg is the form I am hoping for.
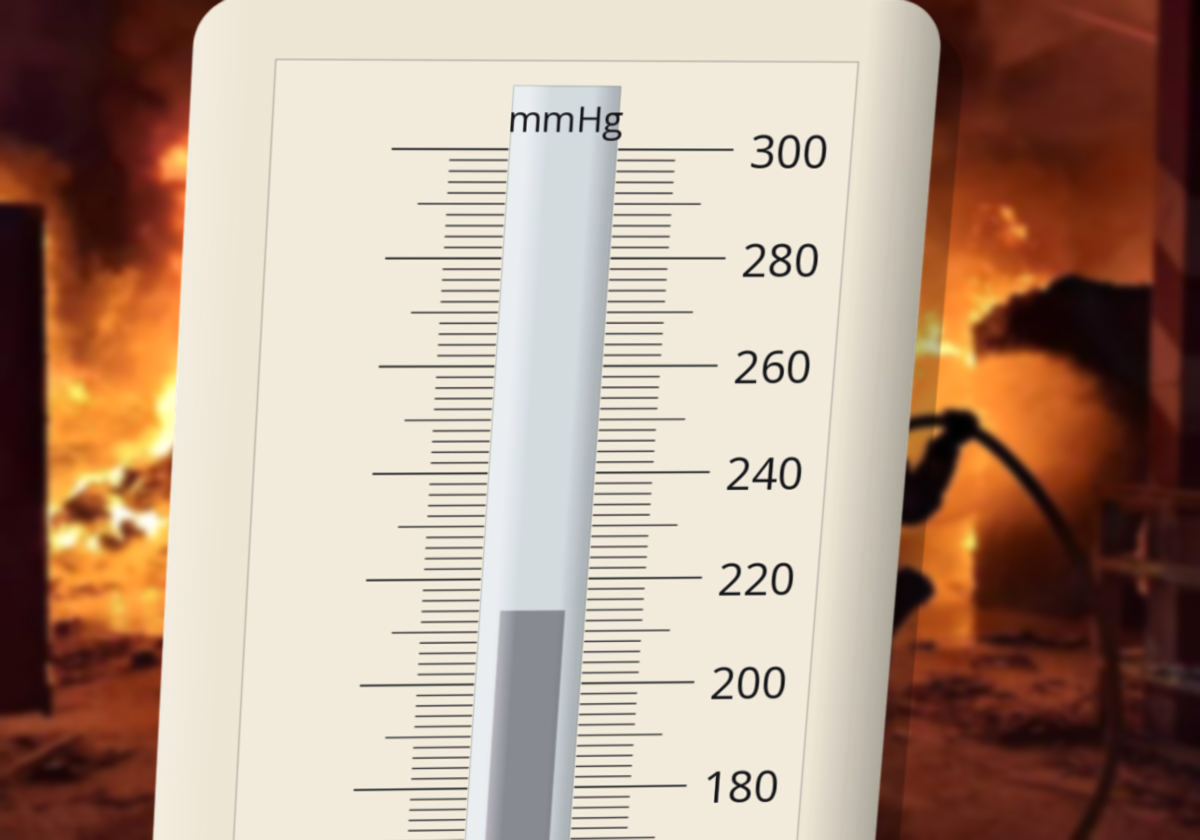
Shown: **214** mmHg
